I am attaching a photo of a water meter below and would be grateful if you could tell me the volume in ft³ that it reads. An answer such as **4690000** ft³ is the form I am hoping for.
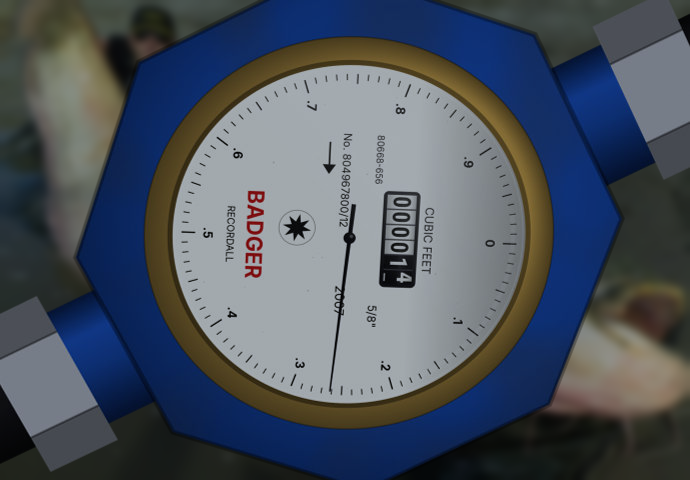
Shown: **14.26** ft³
